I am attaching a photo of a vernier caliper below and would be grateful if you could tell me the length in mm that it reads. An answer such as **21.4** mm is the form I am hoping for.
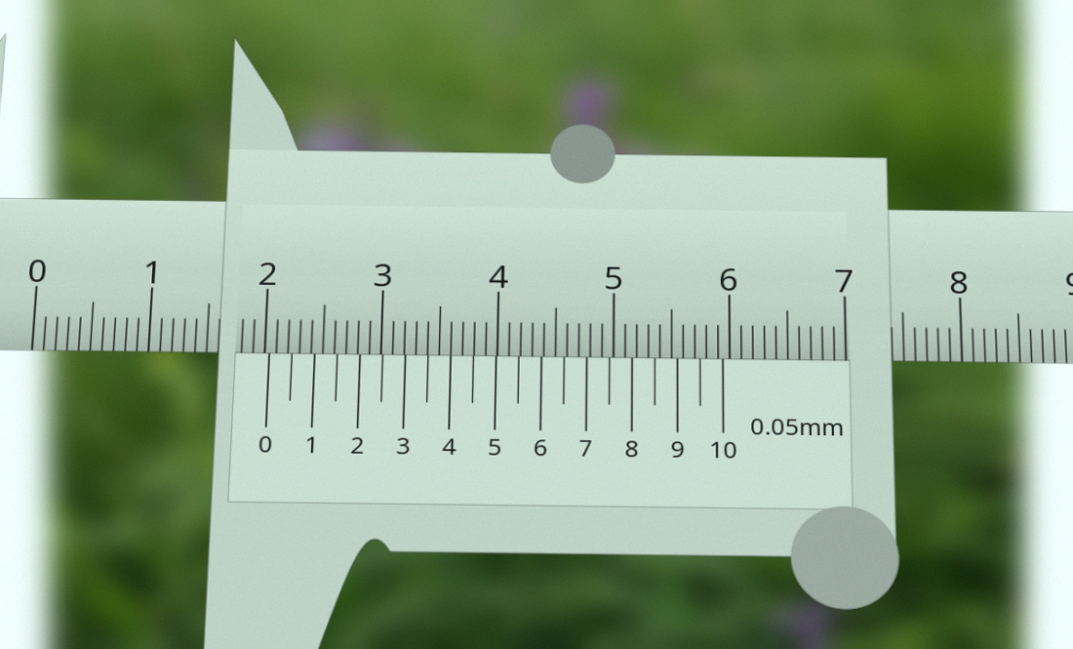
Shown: **20.4** mm
